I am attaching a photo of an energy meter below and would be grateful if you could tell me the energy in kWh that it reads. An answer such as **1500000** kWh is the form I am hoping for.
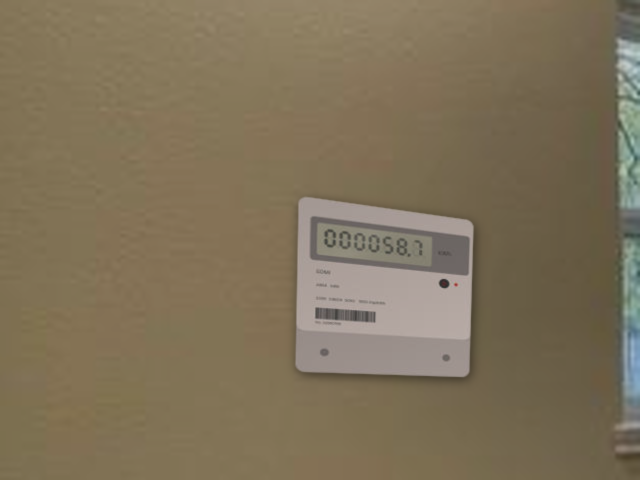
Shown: **58.7** kWh
